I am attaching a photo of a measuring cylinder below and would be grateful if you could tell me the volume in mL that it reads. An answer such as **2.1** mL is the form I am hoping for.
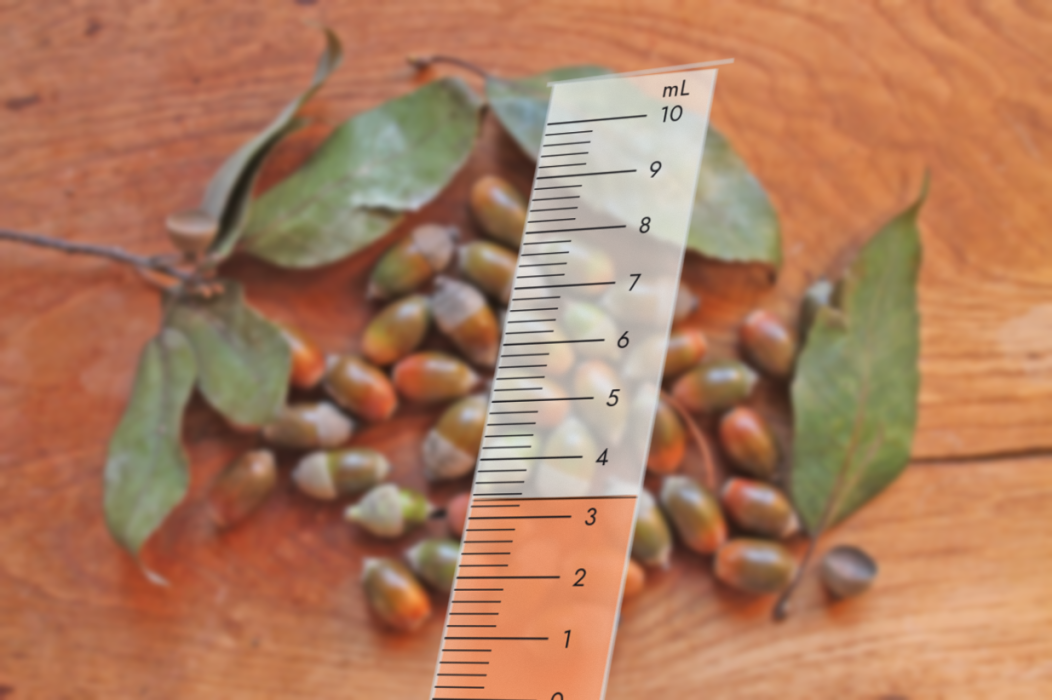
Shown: **3.3** mL
